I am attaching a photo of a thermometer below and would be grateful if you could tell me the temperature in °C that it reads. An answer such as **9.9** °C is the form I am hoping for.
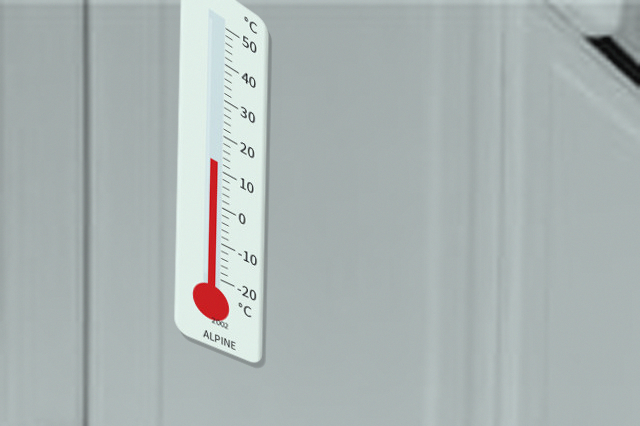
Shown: **12** °C
